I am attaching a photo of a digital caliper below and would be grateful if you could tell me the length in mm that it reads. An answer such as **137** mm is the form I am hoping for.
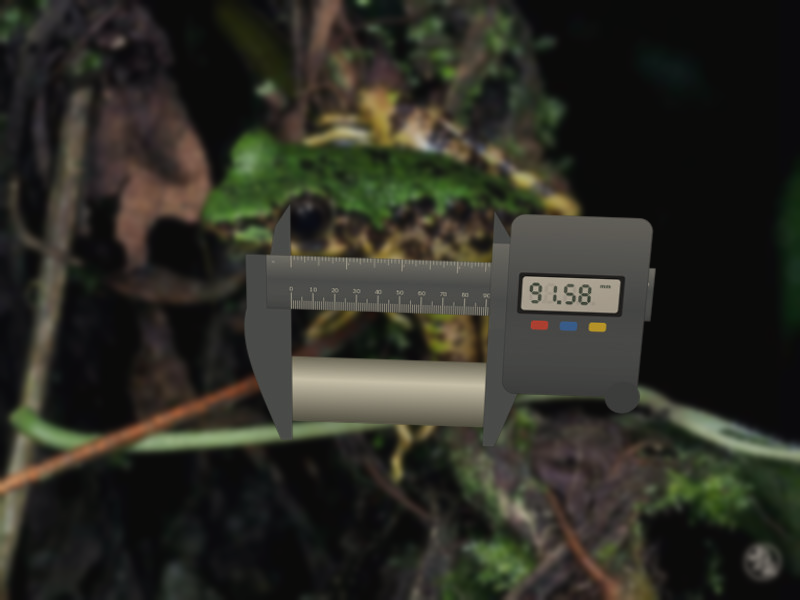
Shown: **91.58** mm
